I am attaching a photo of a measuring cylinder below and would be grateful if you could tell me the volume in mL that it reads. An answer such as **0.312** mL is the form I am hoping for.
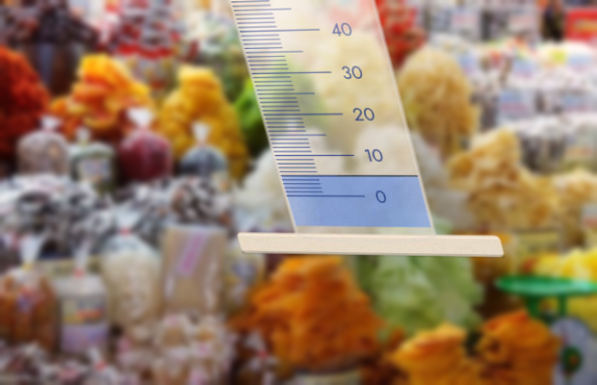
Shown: **5** mL
